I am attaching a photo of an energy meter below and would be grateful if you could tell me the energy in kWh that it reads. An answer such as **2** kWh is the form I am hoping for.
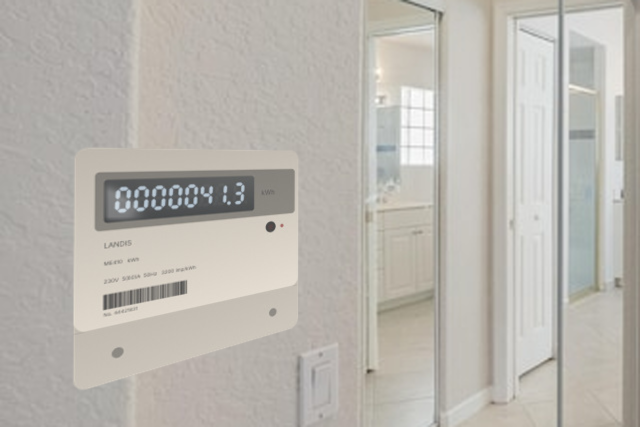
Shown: **41.3** kWh
